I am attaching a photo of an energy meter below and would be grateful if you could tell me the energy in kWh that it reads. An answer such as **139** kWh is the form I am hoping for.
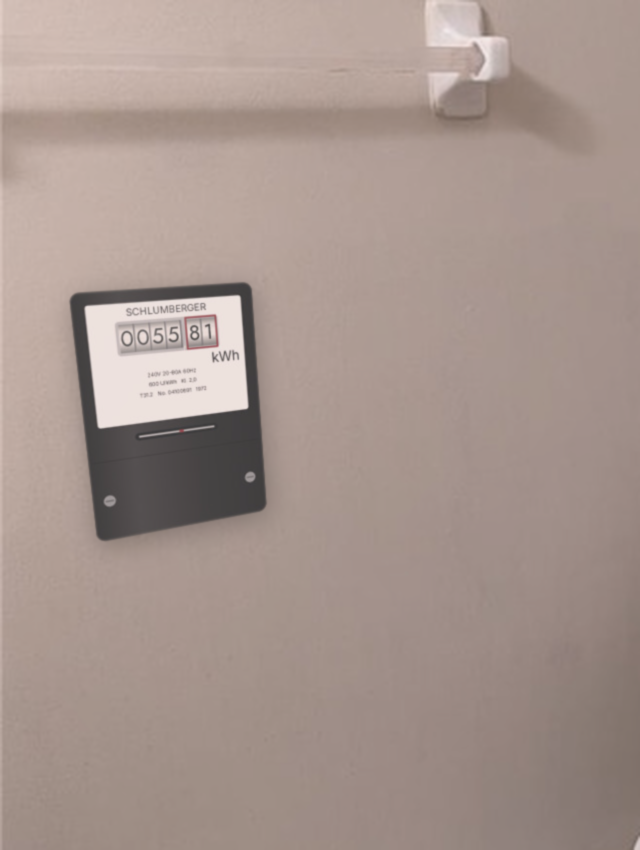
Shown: **55.81** kWh
